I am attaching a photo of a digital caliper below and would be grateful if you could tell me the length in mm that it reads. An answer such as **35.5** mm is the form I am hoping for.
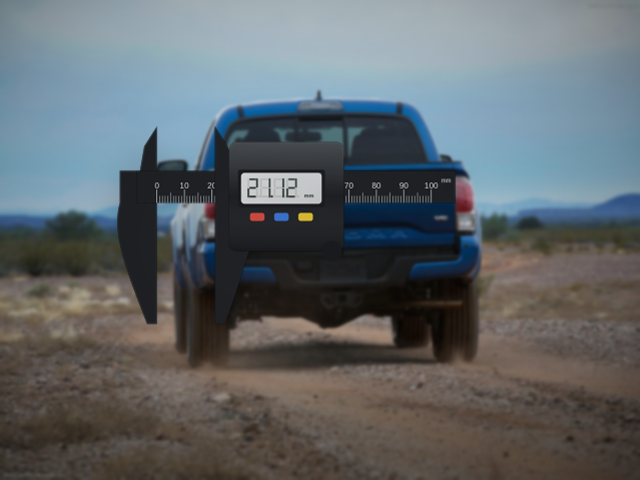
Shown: **21.12** mm
